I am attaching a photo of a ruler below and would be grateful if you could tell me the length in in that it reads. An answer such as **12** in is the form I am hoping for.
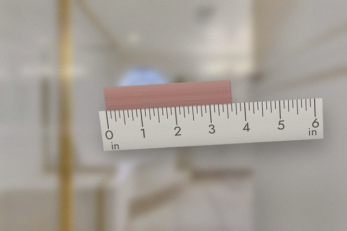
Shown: **3.625** in
